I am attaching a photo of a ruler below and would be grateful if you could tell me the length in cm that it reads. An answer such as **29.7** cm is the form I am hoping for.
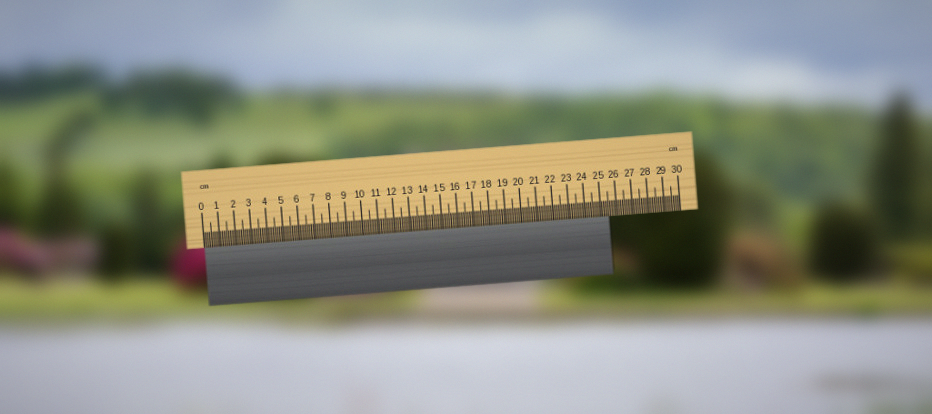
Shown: **25.5** cm
